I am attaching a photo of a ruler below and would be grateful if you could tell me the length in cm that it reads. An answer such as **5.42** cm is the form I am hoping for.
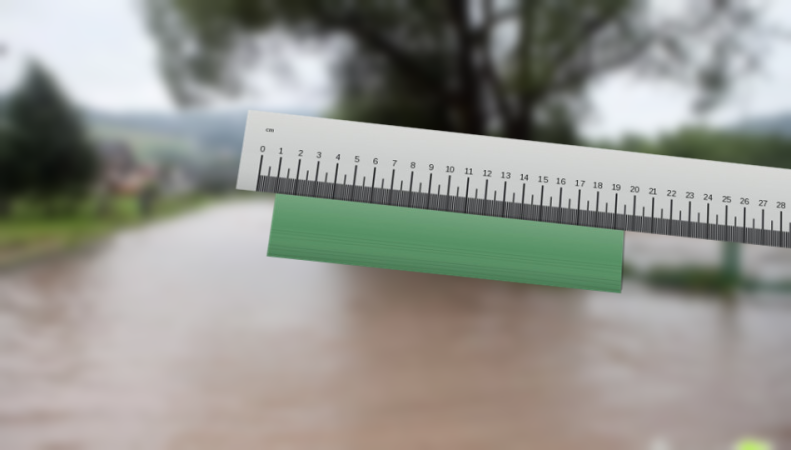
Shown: **18.5** cm
